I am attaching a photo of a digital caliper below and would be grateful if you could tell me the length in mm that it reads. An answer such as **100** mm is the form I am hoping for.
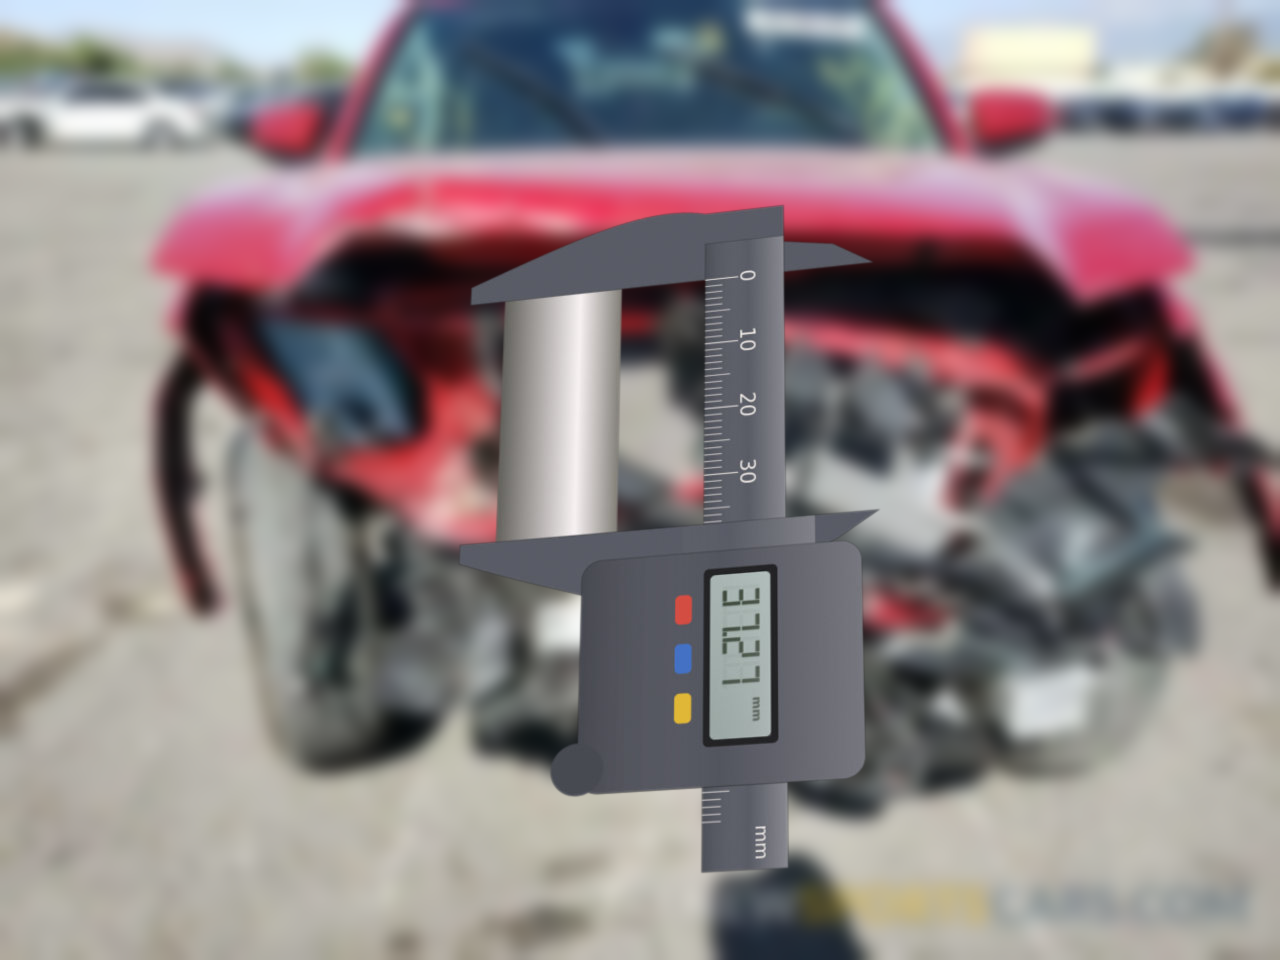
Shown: **37.27** mm
